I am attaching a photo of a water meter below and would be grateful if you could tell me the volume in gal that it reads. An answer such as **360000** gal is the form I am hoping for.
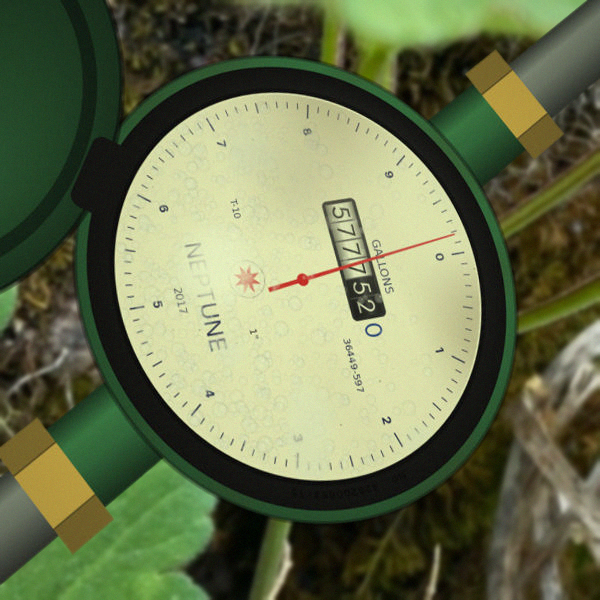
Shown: **5777519.8** gal
